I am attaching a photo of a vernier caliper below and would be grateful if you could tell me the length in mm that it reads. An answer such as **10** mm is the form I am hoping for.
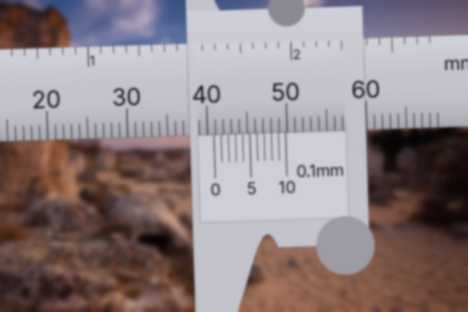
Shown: **40.8** mm
